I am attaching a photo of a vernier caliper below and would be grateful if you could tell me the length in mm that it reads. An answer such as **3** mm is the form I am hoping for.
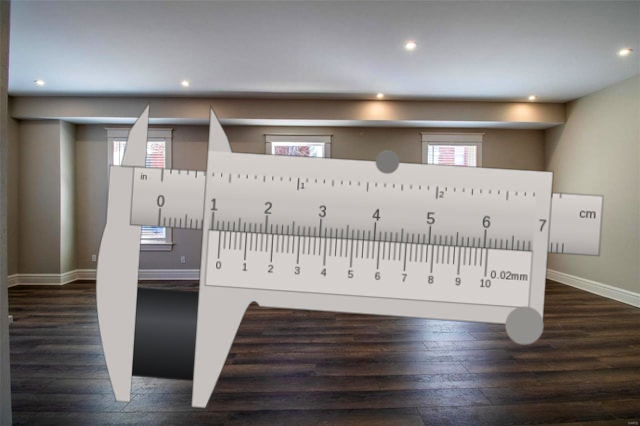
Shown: **11.5** mm
